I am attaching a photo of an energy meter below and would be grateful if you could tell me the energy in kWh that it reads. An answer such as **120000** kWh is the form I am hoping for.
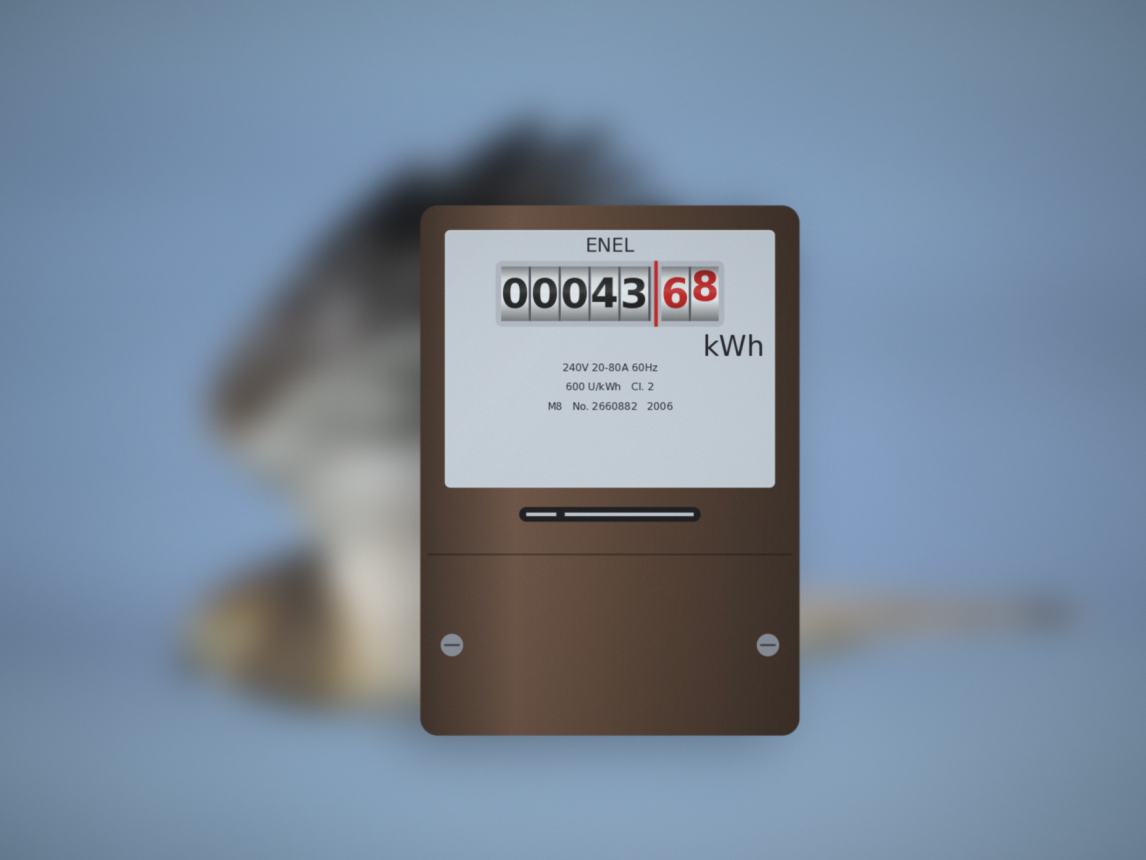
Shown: **43.68** kWh
